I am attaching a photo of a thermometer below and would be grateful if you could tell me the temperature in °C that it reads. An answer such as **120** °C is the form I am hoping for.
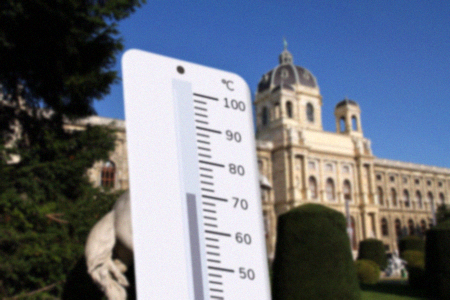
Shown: **70** °C
